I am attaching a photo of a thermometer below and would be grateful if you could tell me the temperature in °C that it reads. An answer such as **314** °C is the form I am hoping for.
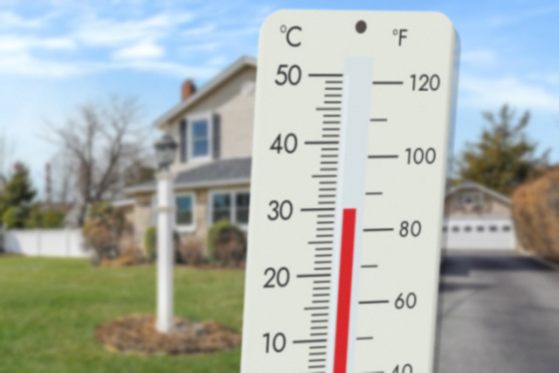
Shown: **30** °C
